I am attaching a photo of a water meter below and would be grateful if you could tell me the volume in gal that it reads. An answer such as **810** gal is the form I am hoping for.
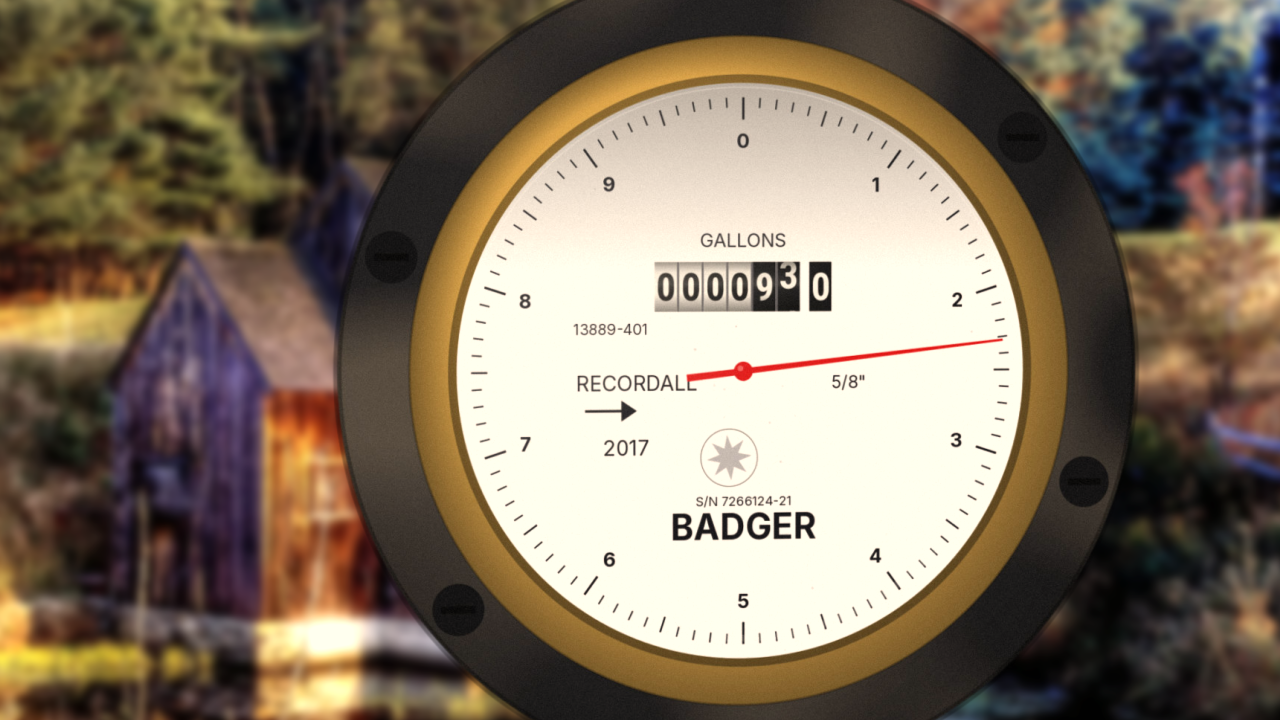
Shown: **932.3** gal
